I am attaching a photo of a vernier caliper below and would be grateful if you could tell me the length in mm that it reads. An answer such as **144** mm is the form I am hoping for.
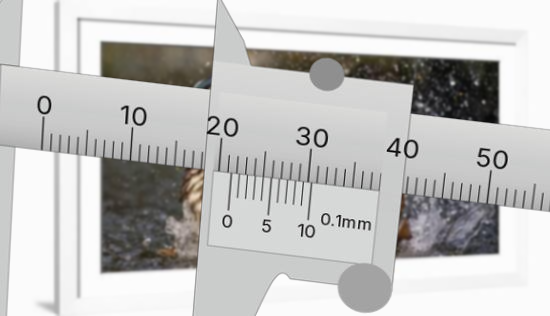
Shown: **21.4** mm
